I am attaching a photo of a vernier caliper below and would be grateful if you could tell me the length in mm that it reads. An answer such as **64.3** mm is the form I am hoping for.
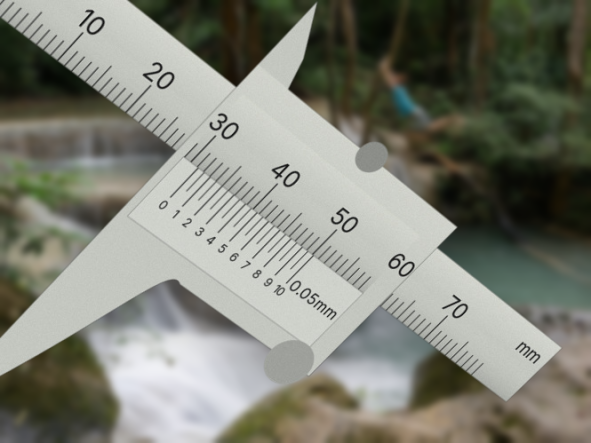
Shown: **31.2** mm
